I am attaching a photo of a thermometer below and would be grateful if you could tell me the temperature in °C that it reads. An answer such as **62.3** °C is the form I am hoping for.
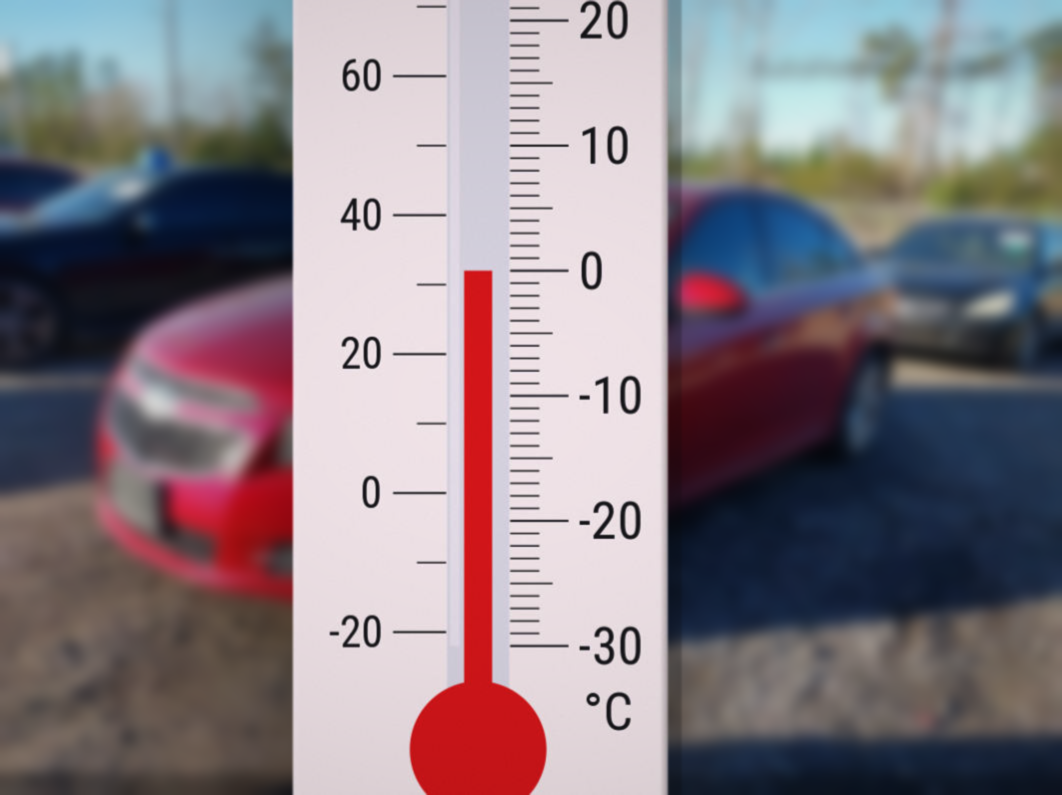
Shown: **0** °C
